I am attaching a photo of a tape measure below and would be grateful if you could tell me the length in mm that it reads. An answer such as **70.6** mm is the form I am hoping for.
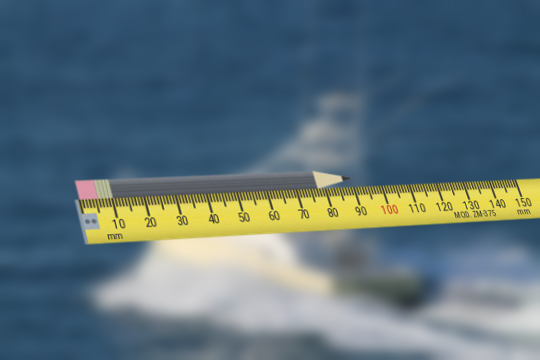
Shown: **90** mm
